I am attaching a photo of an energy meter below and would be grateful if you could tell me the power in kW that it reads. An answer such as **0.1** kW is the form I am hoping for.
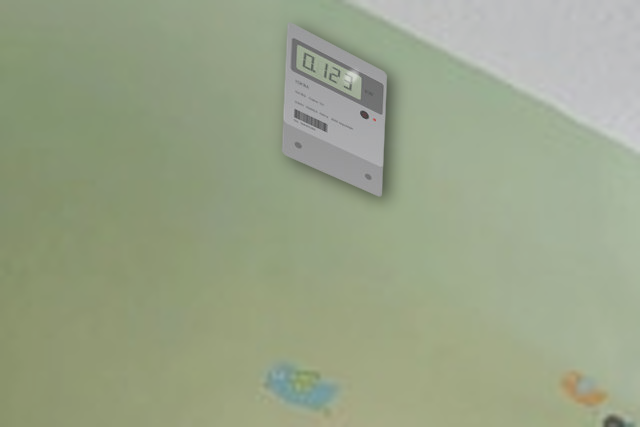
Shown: **0.123** kW
